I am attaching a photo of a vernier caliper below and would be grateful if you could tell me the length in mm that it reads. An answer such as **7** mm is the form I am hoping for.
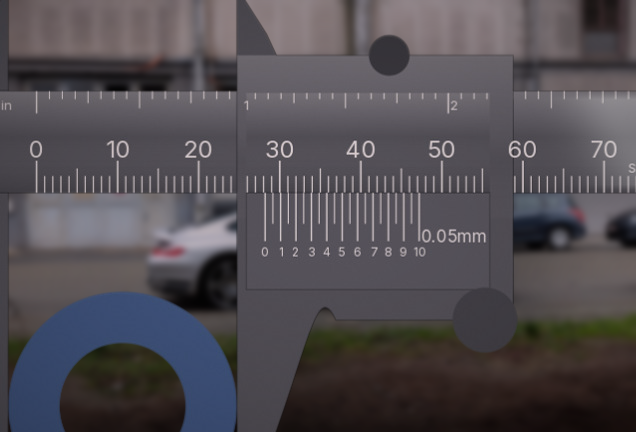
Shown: **28.2** mm
